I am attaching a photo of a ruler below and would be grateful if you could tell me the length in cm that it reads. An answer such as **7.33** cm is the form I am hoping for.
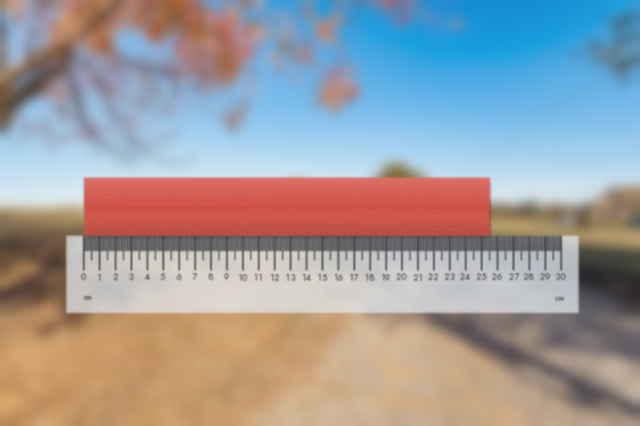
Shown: **25.5** cm
